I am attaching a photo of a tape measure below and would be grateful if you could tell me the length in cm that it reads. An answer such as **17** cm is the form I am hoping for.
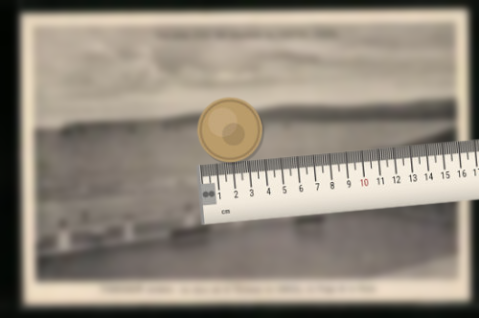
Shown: **4** cm
